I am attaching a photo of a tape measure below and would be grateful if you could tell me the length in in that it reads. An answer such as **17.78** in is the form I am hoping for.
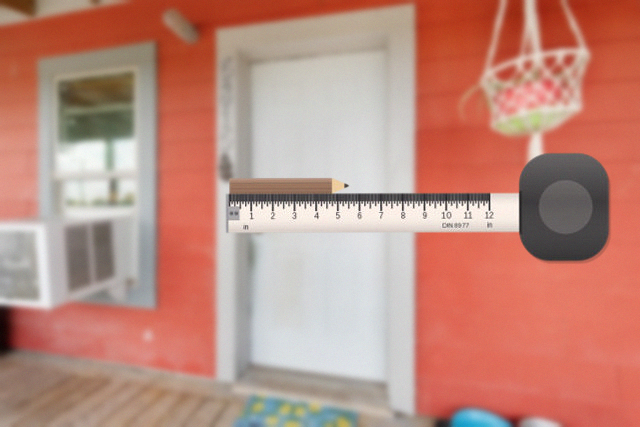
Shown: **5.5** in
